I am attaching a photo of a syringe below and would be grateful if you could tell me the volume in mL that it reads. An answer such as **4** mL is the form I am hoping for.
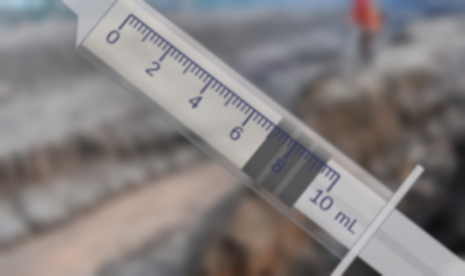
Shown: **7** mL
